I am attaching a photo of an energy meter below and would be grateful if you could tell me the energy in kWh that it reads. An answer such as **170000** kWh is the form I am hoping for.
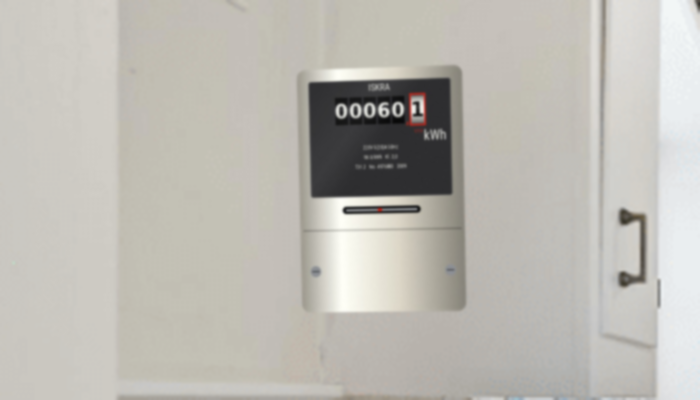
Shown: **60.1** kWh
